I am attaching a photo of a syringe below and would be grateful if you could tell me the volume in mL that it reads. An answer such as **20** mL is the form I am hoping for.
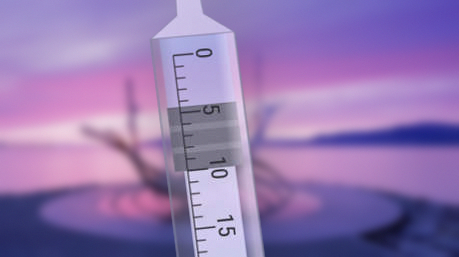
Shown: **4.5** mL
